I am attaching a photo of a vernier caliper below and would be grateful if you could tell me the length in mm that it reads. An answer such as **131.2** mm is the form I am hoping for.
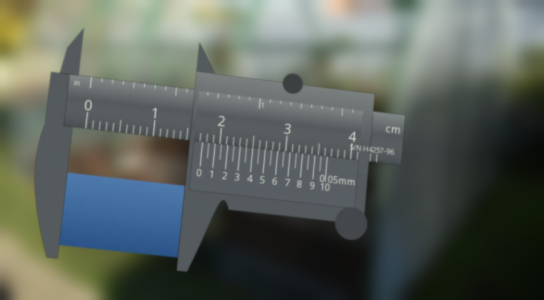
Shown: **17.4** mm
